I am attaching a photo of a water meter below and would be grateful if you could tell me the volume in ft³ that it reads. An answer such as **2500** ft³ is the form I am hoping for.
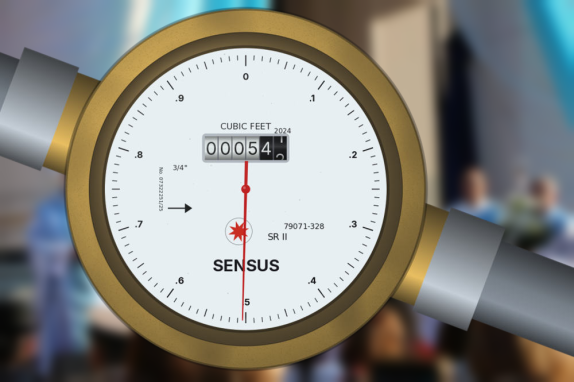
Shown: **541.50** ft³
